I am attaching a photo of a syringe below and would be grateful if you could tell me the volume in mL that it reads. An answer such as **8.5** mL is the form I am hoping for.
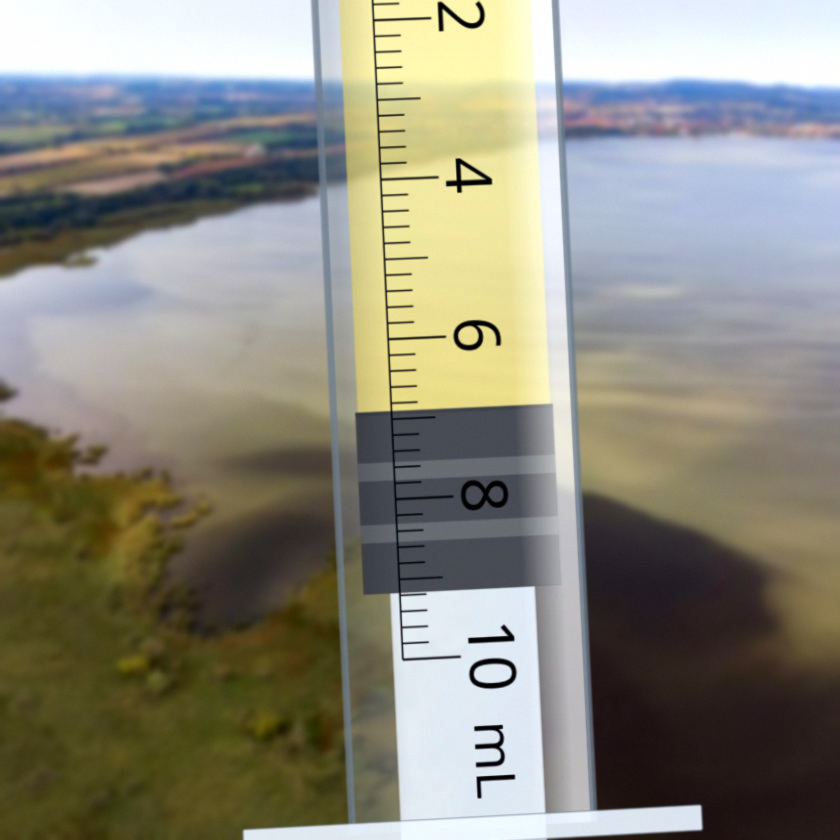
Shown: **6.9** mL
